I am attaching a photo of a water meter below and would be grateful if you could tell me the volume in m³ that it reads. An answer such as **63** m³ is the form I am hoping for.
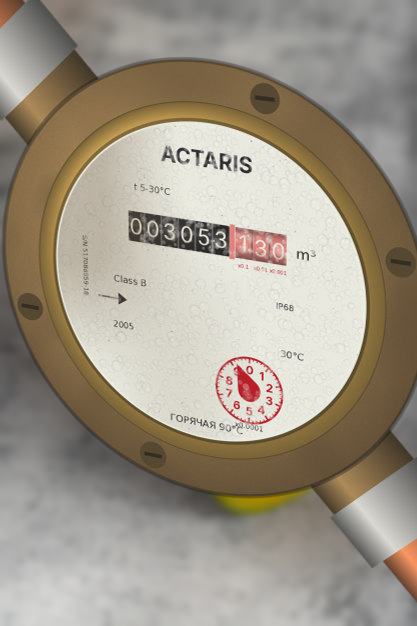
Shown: **3053.1299** m³
